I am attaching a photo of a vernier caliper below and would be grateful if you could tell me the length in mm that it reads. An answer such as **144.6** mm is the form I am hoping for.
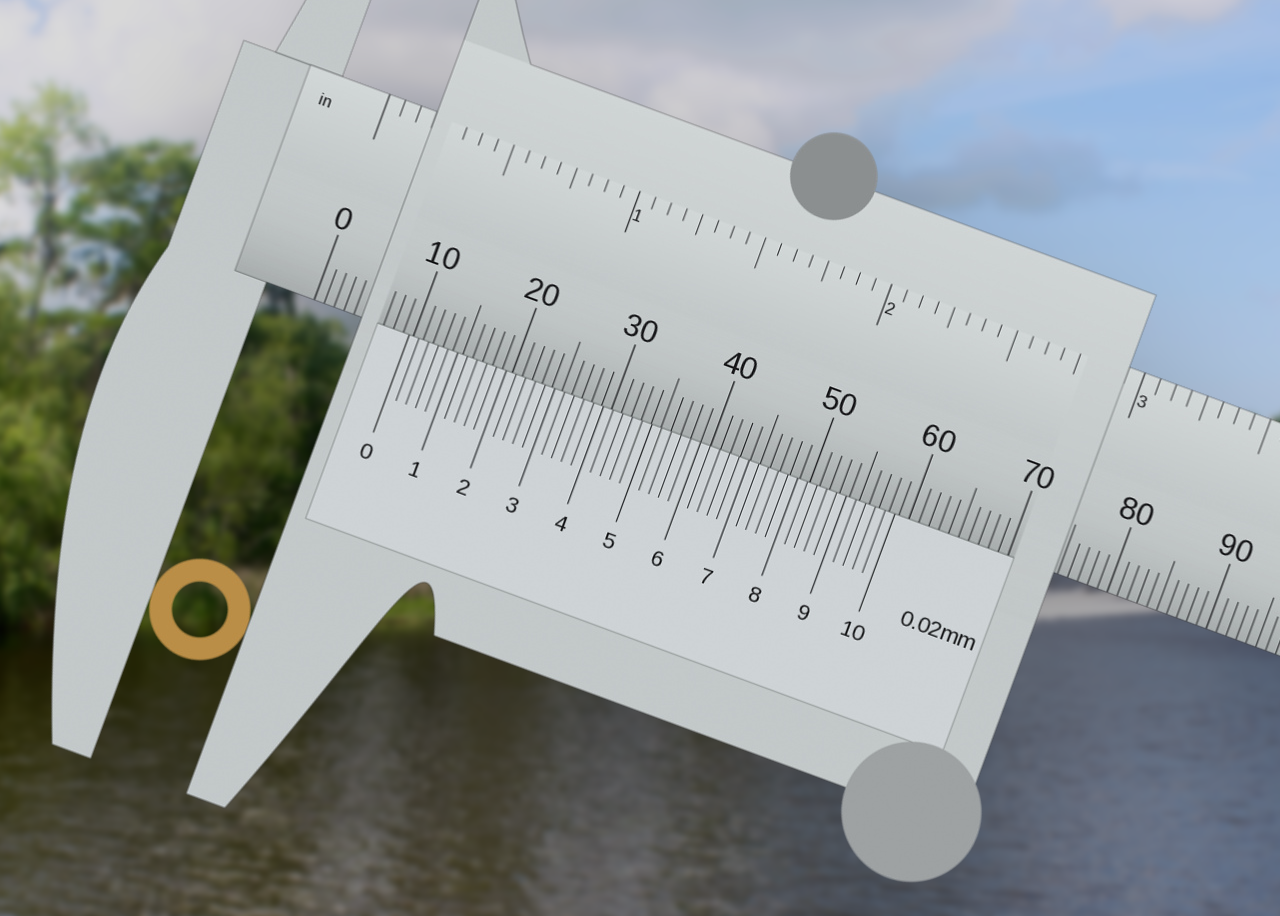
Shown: **9.6** mm
